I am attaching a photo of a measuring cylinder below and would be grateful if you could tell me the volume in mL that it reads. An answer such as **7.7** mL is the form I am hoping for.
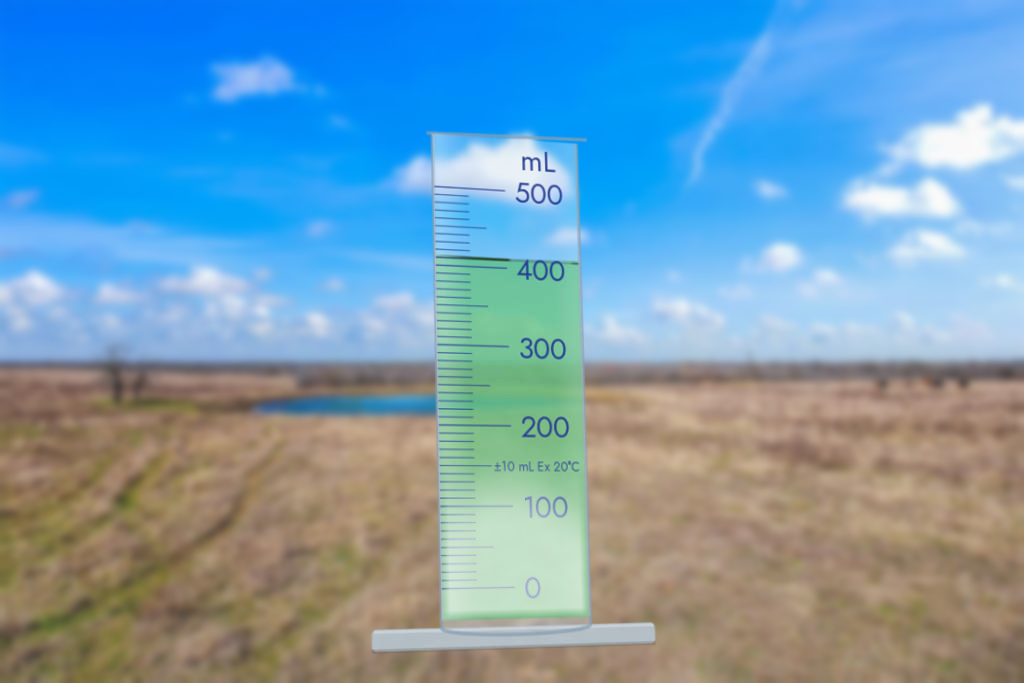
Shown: **410** mL
